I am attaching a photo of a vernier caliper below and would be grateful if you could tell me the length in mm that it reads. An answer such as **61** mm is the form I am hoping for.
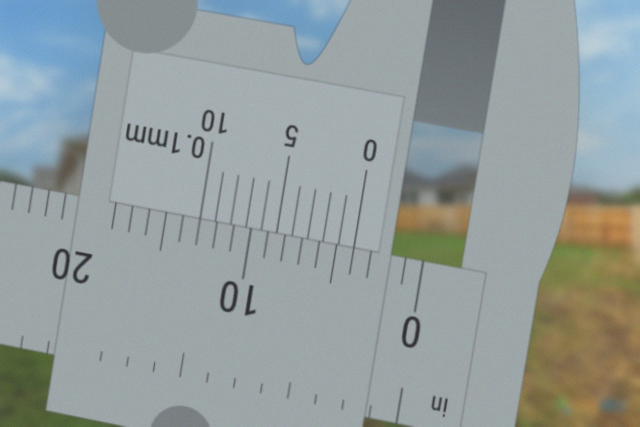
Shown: **4.0** mm
